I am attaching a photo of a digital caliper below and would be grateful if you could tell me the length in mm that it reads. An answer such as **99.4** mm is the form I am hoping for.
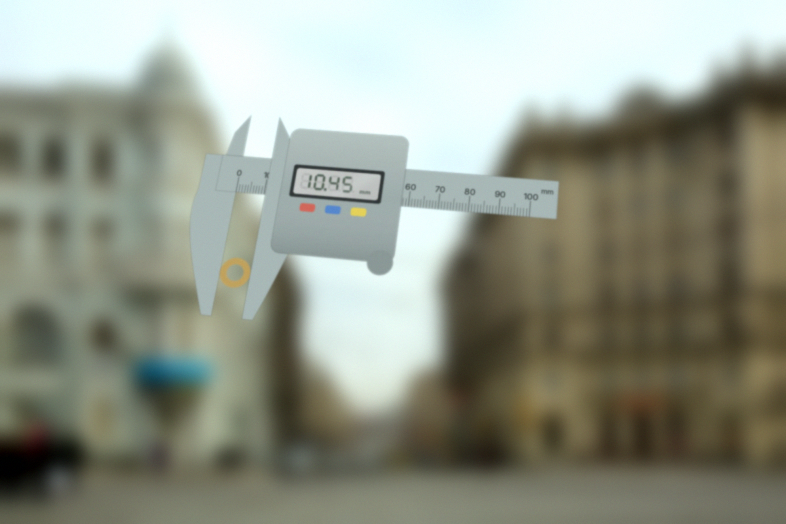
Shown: **10.45** mm
